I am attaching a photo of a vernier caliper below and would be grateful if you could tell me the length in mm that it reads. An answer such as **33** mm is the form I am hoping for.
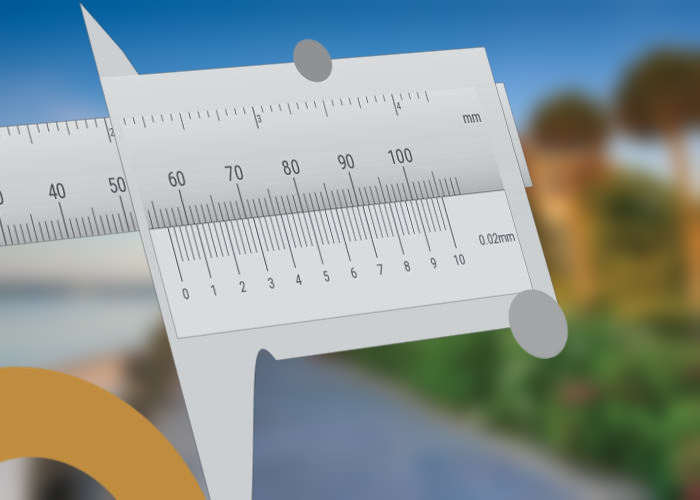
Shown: **56.5** mm
